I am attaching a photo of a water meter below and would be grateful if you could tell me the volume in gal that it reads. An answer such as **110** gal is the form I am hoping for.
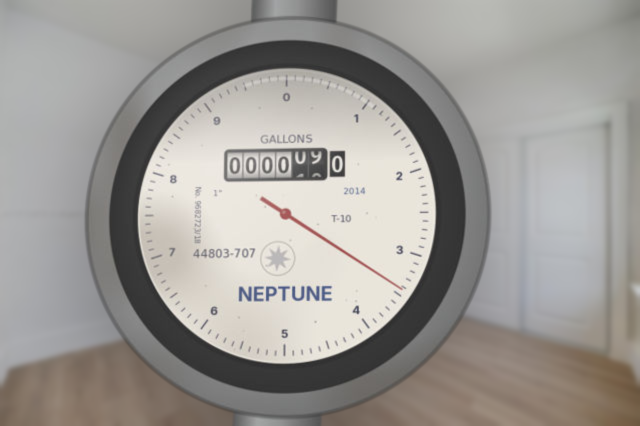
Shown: **93.4** gal
